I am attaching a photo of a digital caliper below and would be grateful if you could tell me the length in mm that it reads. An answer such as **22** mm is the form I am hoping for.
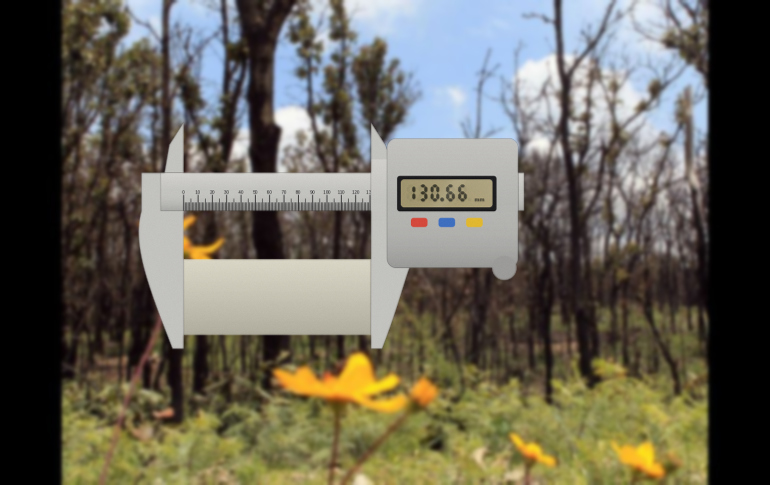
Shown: **130.66** mm
